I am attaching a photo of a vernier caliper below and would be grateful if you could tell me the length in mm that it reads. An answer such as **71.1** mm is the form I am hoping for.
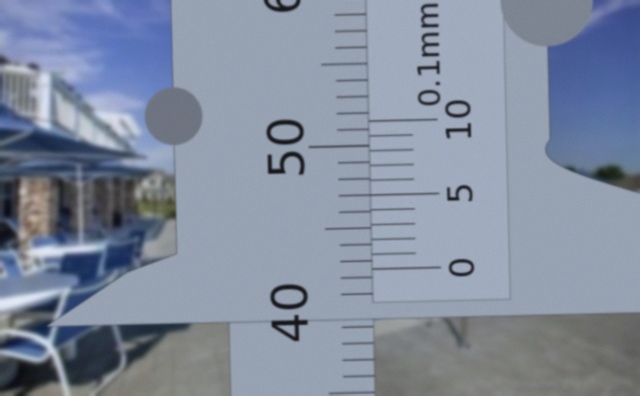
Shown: **42.5** mm
